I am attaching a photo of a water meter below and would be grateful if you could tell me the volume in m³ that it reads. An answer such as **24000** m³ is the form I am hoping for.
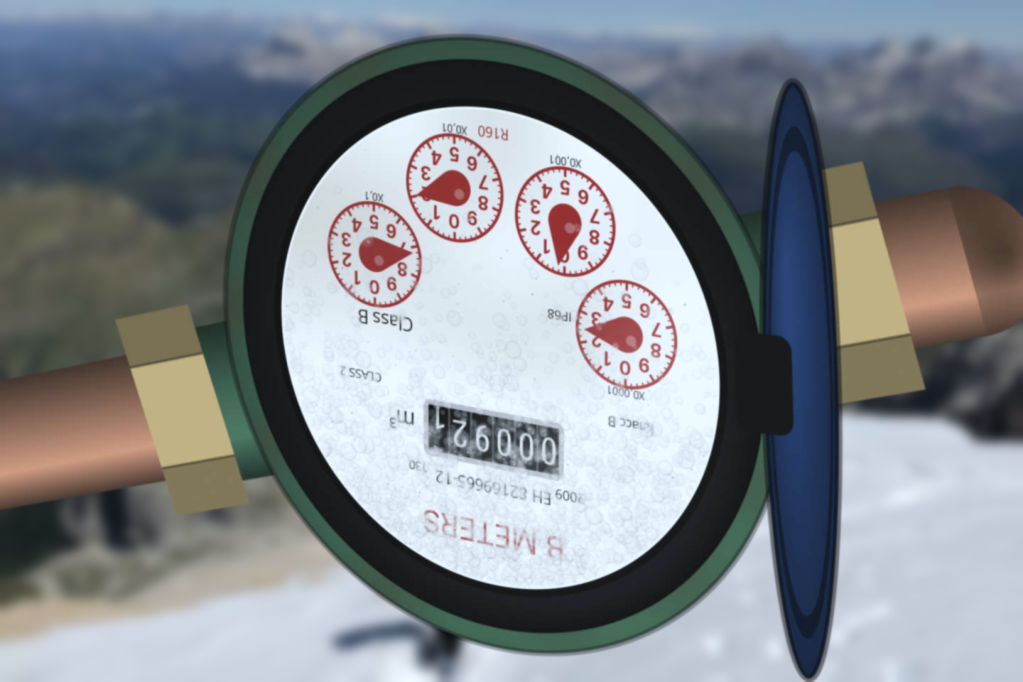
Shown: **920.7202** m³
